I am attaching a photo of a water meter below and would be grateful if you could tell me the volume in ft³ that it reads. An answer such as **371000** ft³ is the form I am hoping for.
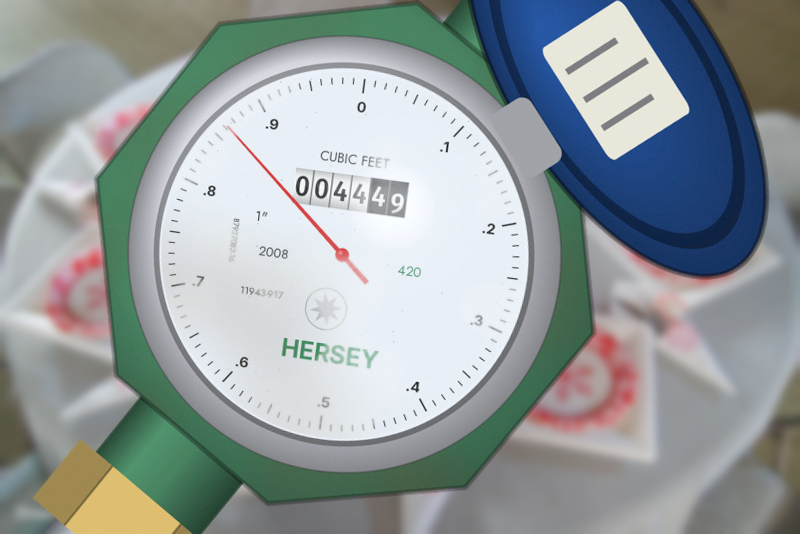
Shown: **4448.86** ft³
